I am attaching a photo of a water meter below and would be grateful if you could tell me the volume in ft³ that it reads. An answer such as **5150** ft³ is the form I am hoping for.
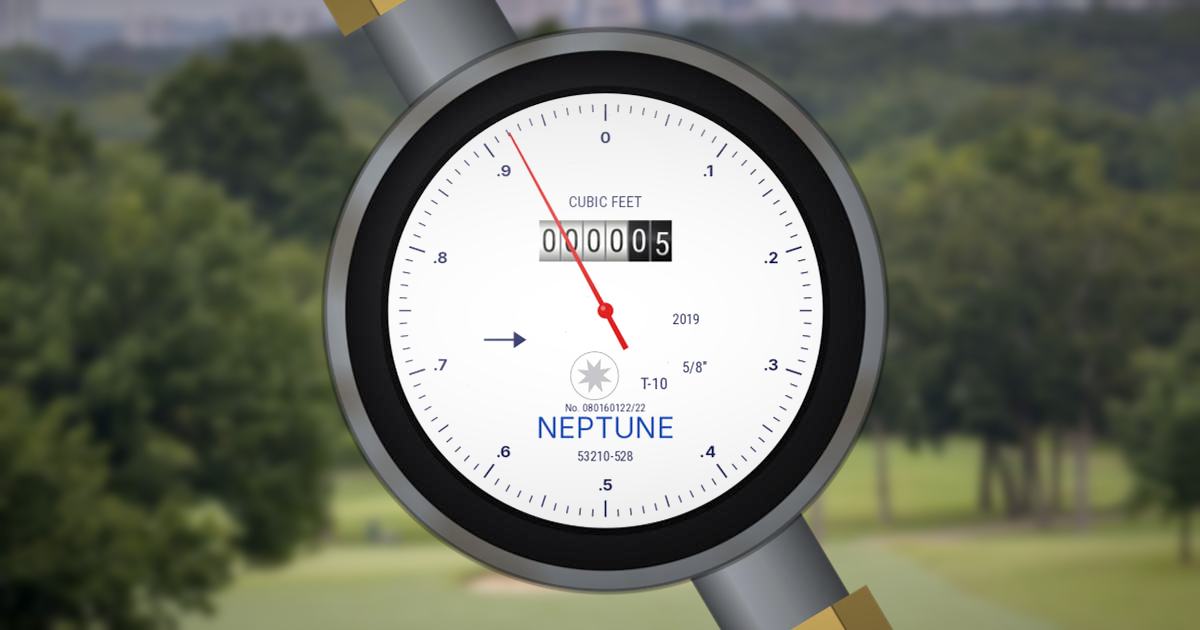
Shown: **4.92** ft³
